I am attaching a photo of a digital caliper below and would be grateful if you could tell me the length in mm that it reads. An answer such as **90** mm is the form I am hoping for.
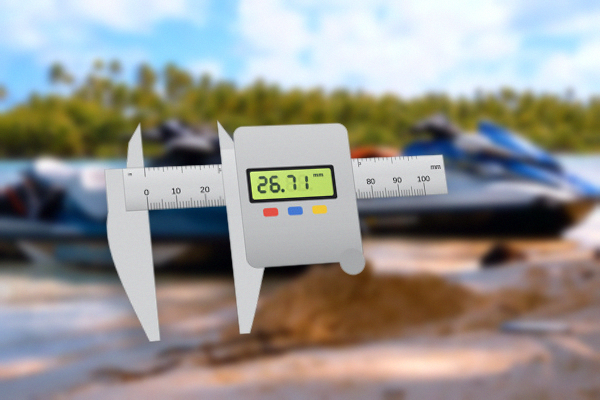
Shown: **26.71** mm
